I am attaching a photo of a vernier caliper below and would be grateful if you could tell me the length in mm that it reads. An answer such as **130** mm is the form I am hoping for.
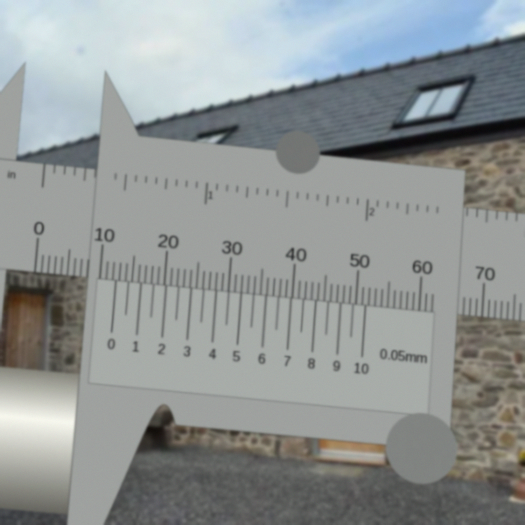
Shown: **12.5** mm
